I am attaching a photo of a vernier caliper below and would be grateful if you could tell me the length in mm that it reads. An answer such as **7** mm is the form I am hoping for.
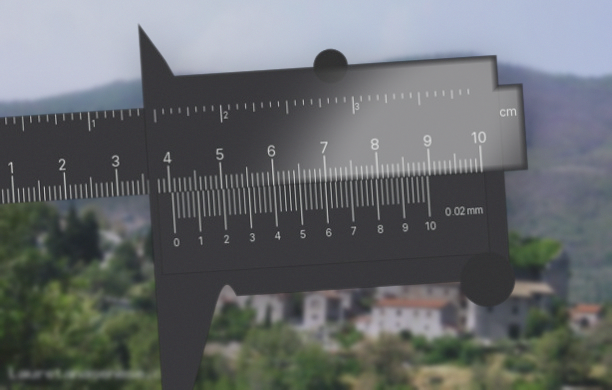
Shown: **40.5** mm
